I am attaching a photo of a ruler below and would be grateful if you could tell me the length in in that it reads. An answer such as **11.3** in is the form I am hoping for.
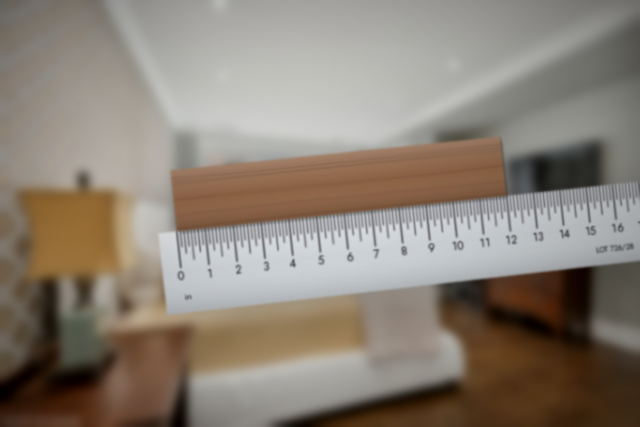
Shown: **12** in
